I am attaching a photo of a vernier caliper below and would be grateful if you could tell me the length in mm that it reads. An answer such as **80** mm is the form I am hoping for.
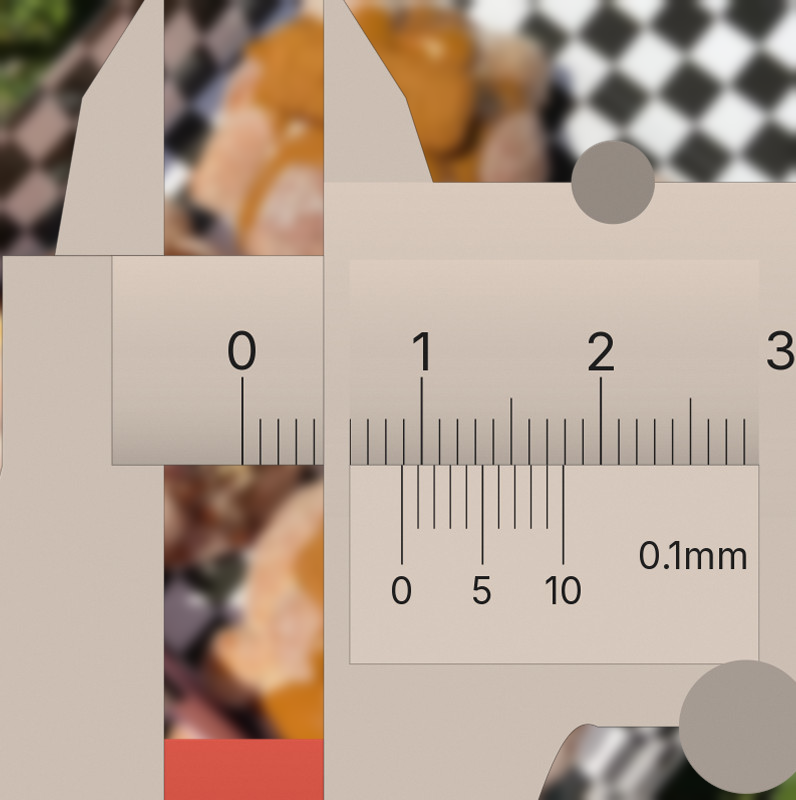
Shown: **8.9** mm
